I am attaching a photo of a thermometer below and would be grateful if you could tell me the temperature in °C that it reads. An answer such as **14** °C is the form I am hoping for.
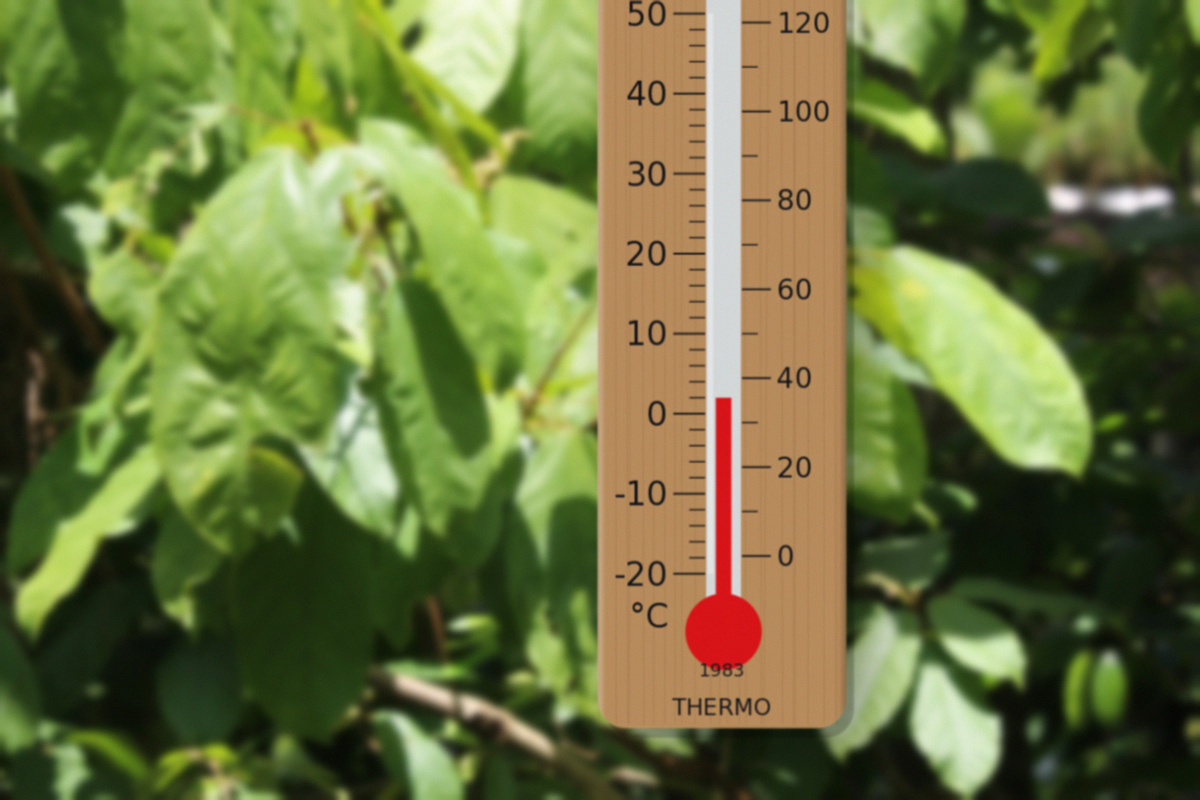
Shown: **2** °C
